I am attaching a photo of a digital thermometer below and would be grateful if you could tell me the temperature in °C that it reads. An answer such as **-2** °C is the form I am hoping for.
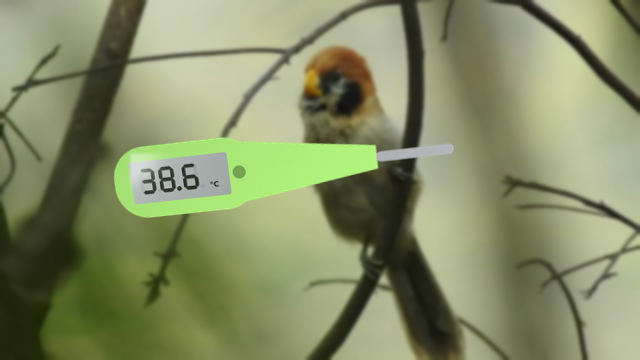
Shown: **38.6** °C
